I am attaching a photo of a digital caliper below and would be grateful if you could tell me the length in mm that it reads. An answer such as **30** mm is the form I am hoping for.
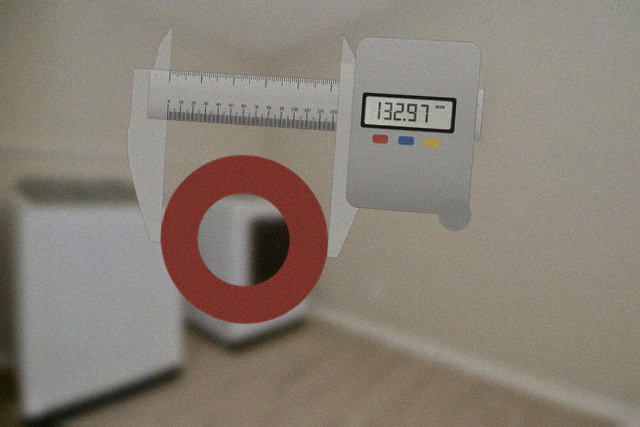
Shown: **132.97** mm
